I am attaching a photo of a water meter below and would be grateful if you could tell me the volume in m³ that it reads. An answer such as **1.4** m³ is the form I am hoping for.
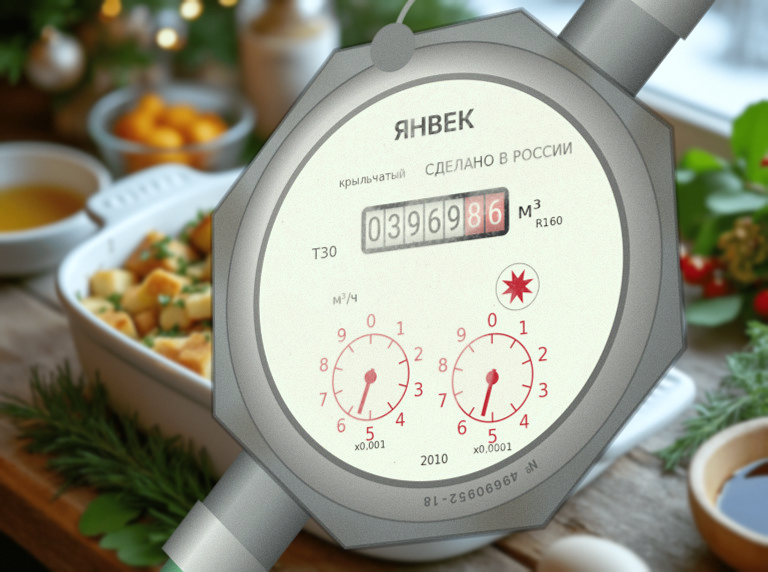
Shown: **3969.8655** m³
